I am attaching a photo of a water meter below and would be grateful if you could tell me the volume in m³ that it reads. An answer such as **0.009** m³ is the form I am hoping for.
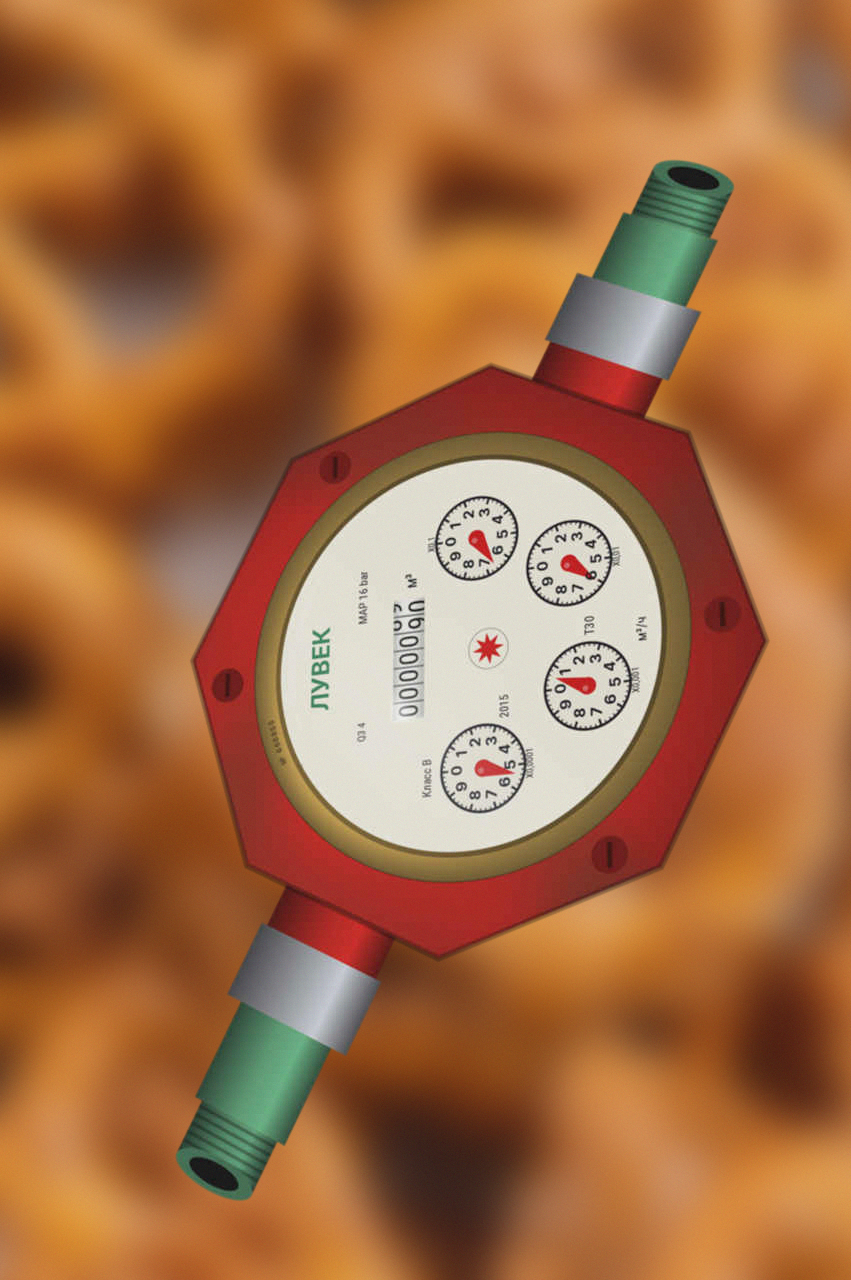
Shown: **89.6605** m³
